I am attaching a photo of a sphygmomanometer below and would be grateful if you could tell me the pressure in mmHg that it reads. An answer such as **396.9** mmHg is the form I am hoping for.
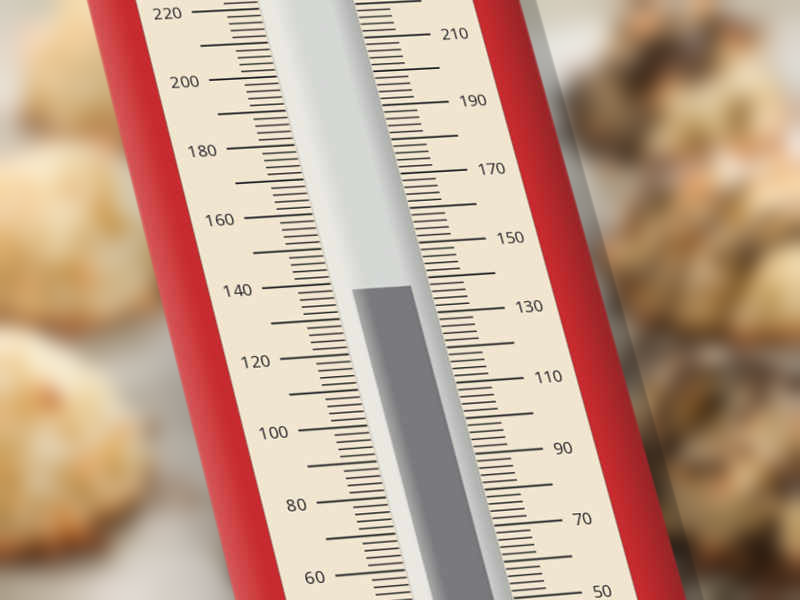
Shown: **138** mmHg
